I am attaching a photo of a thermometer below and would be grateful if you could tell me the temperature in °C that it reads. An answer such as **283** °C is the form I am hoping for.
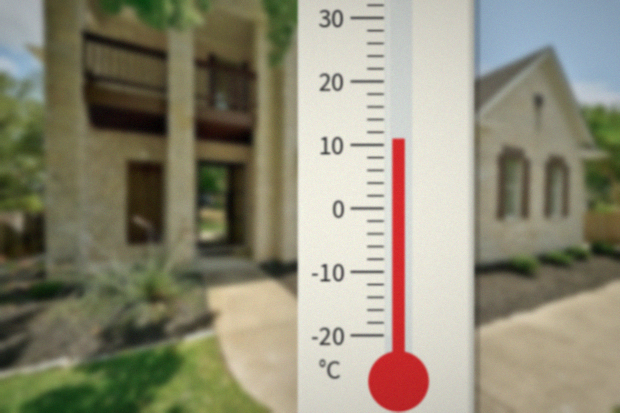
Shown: **11** °C
